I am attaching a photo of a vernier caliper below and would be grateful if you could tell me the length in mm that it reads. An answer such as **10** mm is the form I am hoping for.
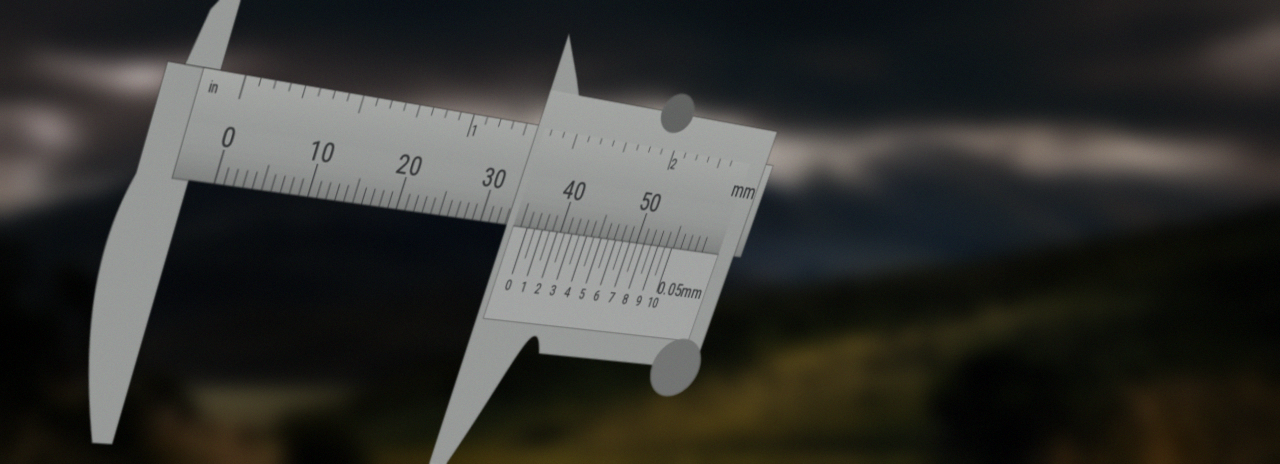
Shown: **35.8** mm
